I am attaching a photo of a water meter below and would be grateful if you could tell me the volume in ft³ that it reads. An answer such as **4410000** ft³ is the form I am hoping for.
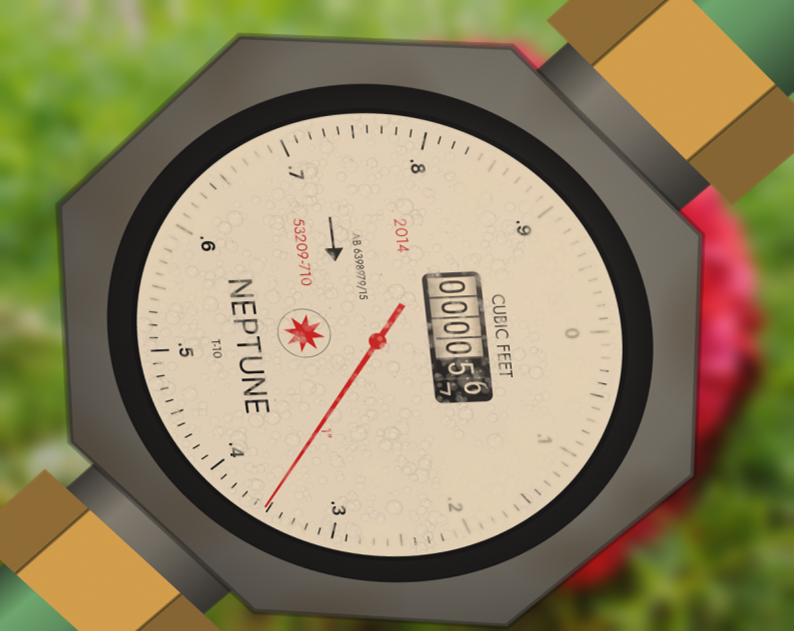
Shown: **56.35** ft³
